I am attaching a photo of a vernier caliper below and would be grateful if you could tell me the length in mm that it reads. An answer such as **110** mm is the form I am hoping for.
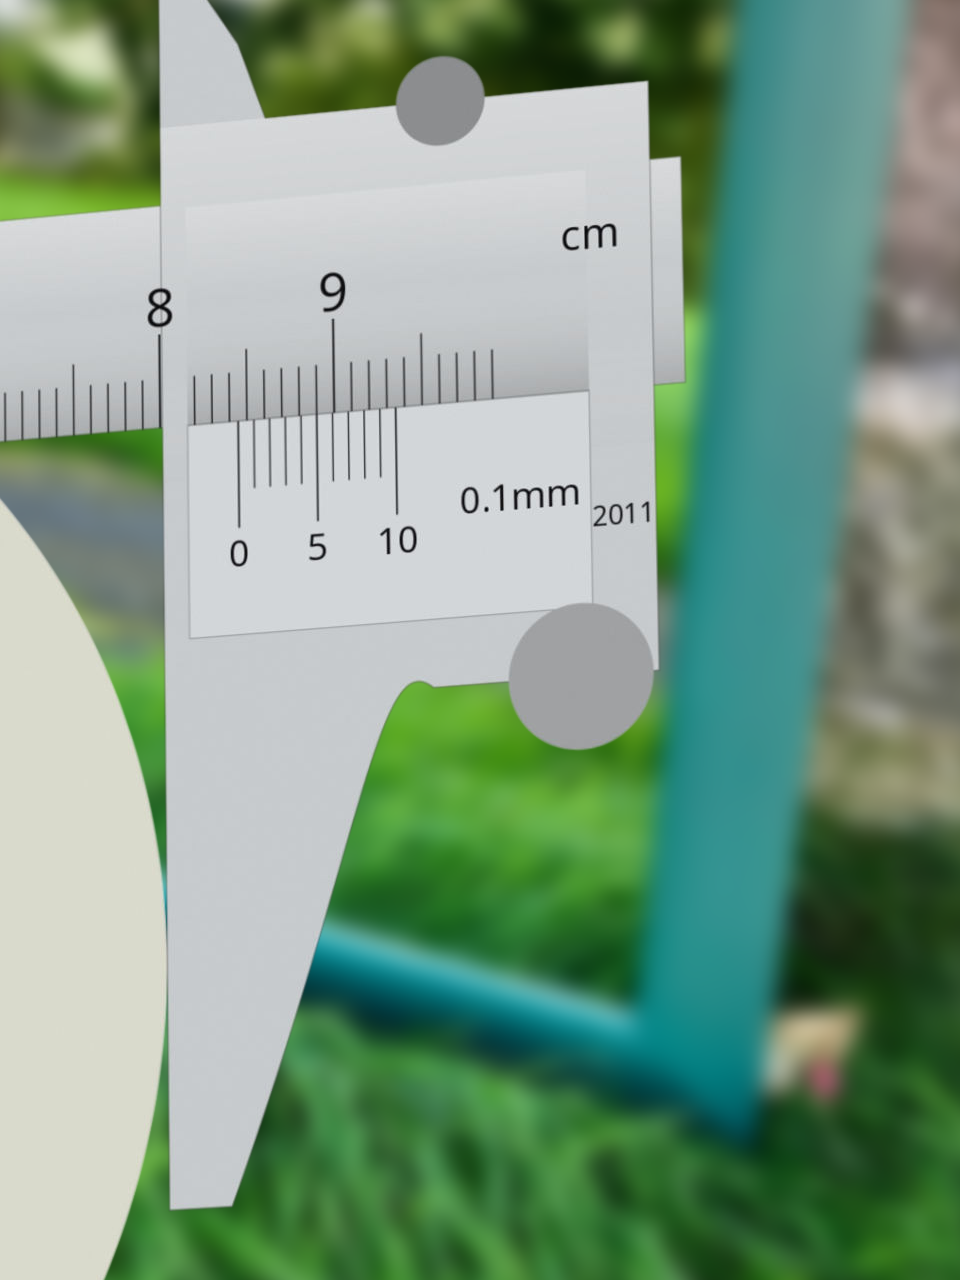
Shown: **84.5** mm
